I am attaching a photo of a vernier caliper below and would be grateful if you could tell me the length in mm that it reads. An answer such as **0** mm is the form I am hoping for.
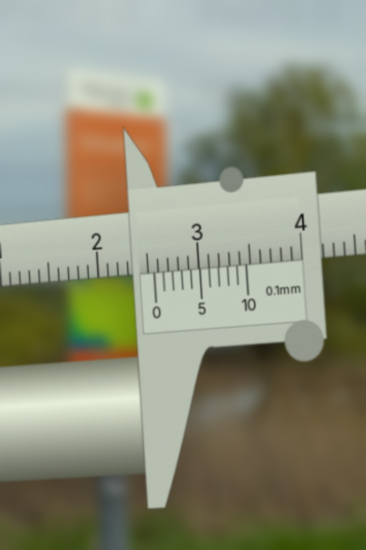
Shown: **25.6** mm
